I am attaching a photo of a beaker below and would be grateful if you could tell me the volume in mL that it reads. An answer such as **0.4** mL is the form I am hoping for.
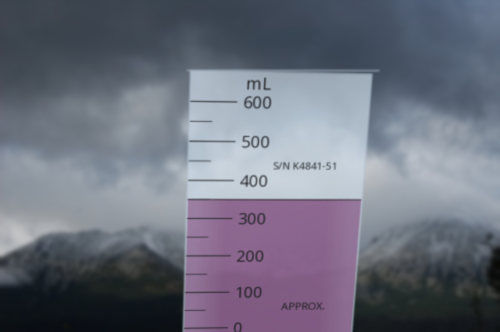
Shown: **350** mL
